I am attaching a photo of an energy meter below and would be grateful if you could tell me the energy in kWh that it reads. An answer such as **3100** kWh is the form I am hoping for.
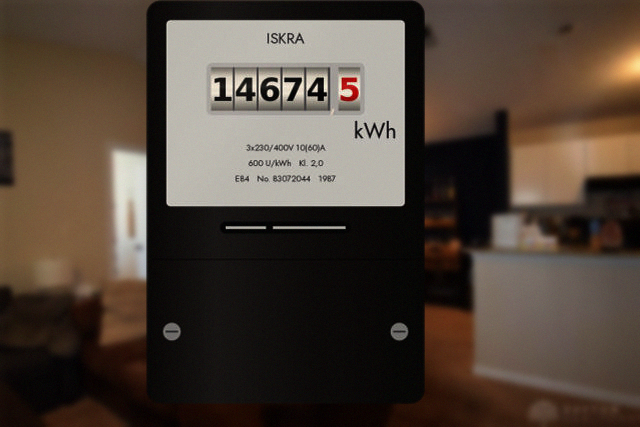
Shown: **14674.5** kWh
